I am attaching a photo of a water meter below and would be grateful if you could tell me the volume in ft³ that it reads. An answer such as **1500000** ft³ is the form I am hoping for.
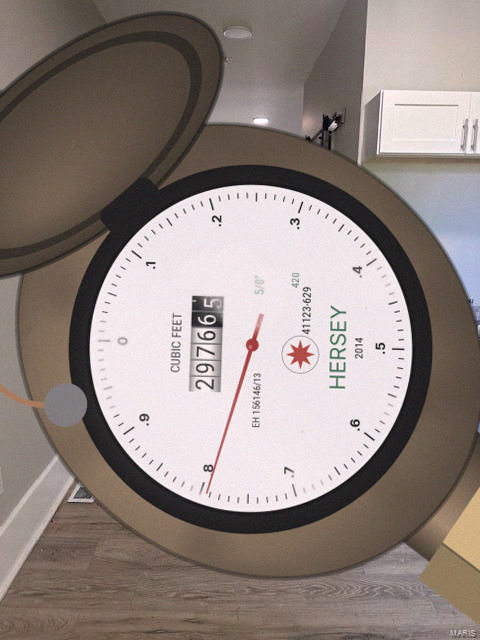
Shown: **297664.79** ft³
